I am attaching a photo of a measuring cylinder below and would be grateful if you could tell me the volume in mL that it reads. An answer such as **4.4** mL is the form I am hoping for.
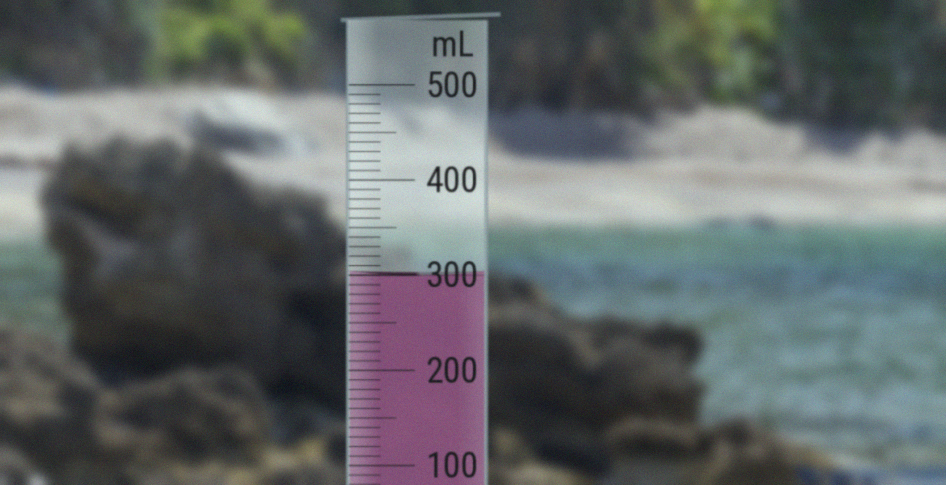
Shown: **300** mL
